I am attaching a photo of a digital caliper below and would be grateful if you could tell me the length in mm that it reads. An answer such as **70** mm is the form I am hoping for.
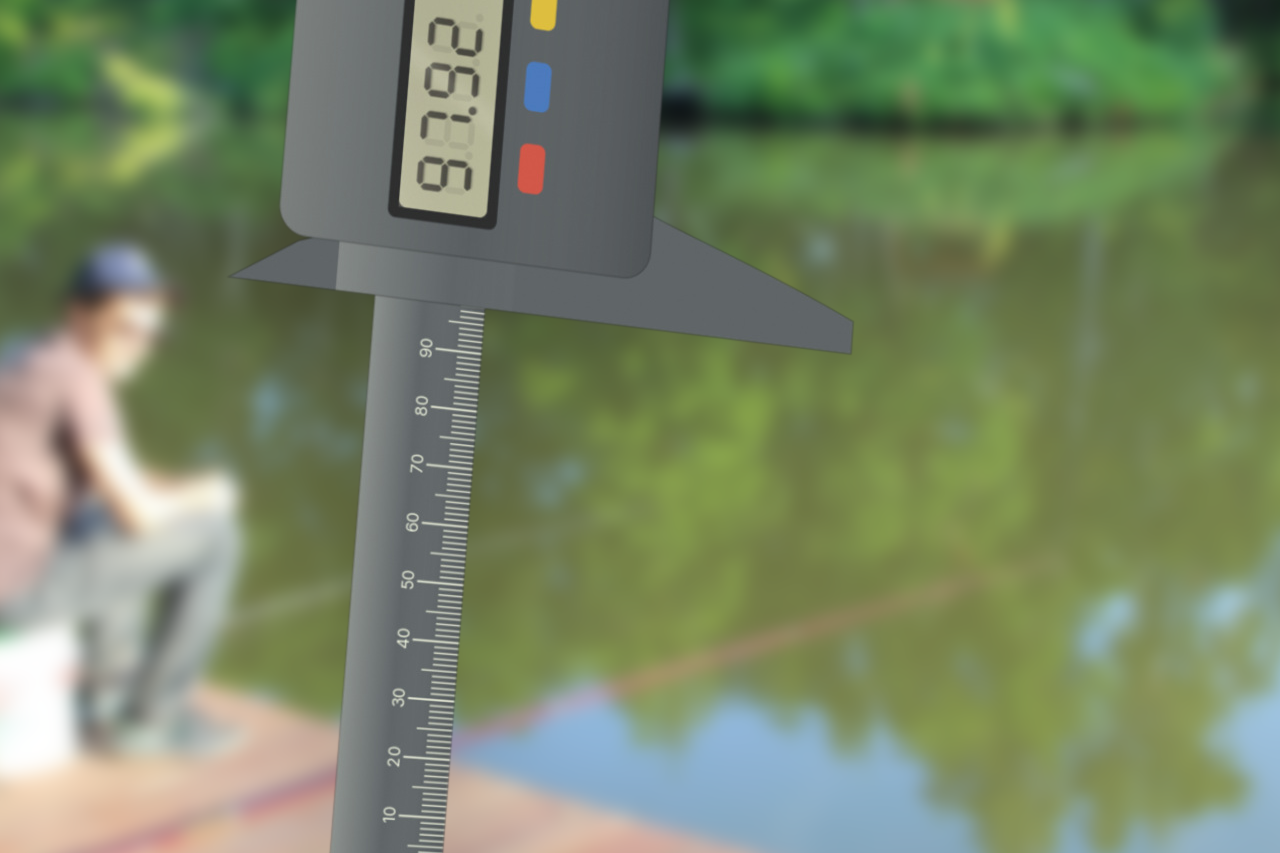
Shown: **97.92** mm
